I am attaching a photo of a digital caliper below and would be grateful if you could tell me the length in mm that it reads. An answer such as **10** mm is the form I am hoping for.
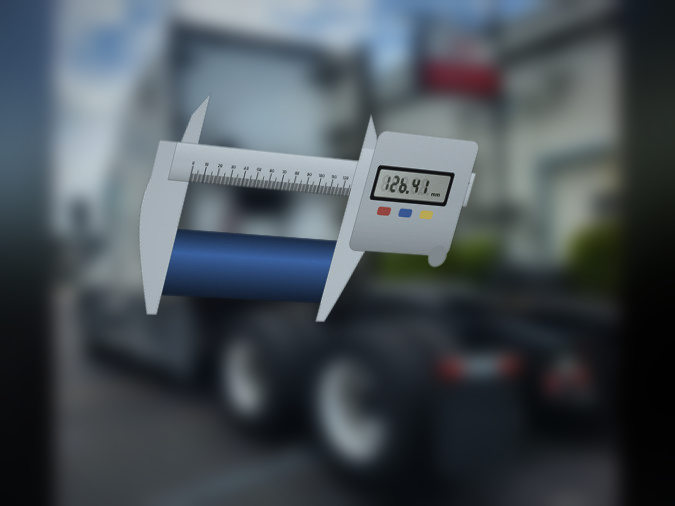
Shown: **126.41** mm
